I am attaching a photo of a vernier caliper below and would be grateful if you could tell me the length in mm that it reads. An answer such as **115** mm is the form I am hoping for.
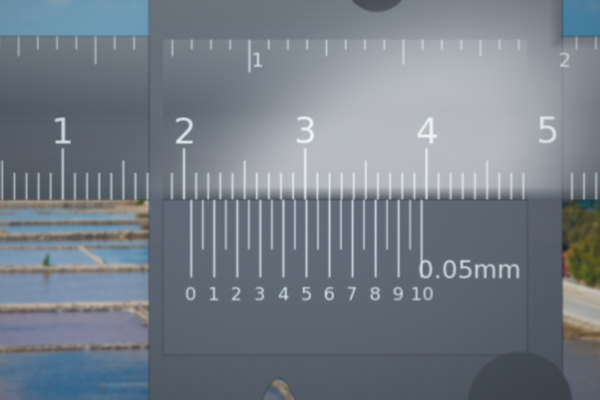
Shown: **20.6** mm
